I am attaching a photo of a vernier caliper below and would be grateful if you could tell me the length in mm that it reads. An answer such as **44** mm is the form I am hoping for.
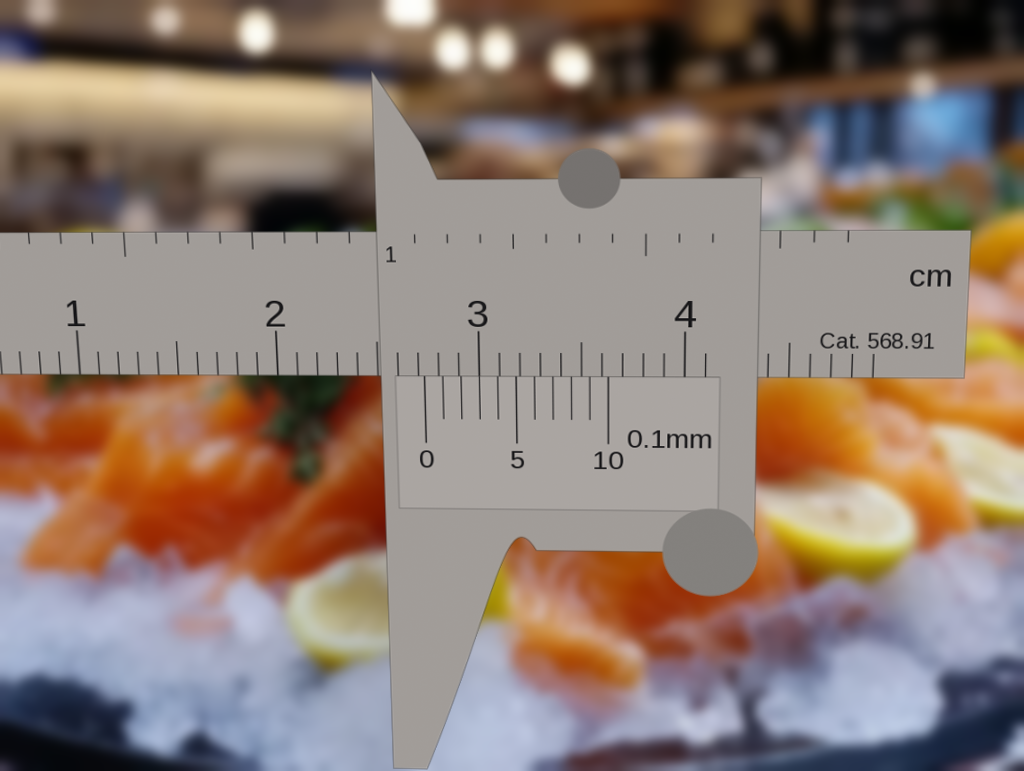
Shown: **27.3** mm
